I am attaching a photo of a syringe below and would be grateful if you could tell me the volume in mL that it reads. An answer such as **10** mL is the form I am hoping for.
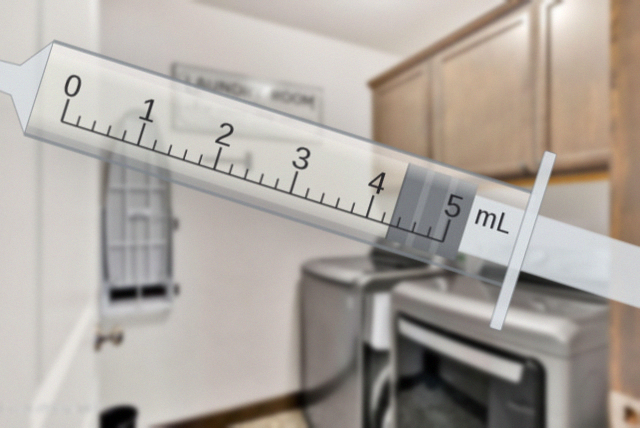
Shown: **4.3** mL
